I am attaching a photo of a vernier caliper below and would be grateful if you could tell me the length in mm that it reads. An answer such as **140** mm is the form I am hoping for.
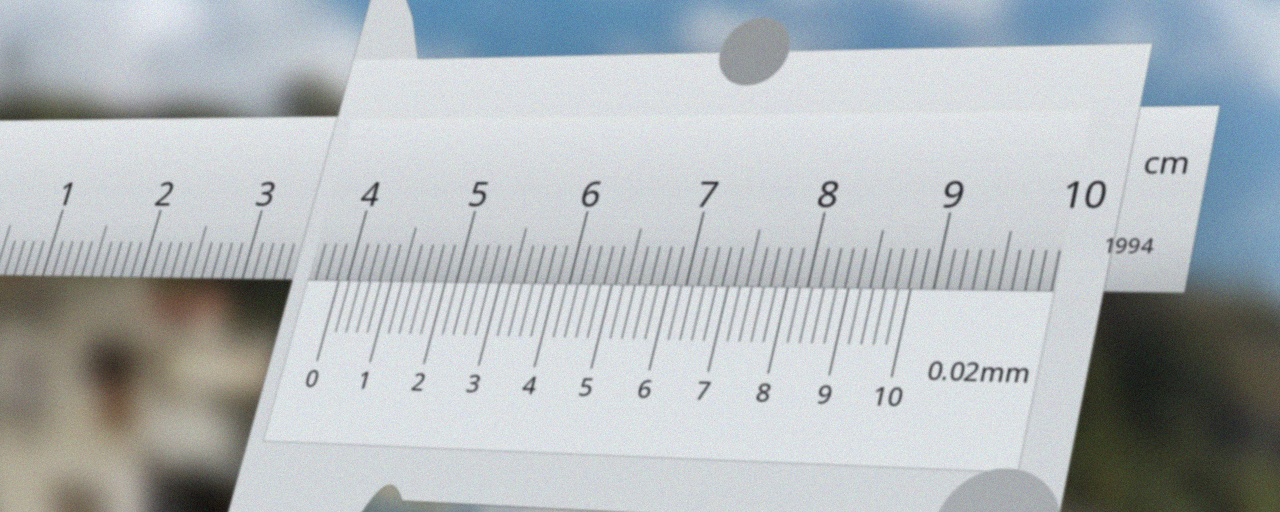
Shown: **39.2** mm
